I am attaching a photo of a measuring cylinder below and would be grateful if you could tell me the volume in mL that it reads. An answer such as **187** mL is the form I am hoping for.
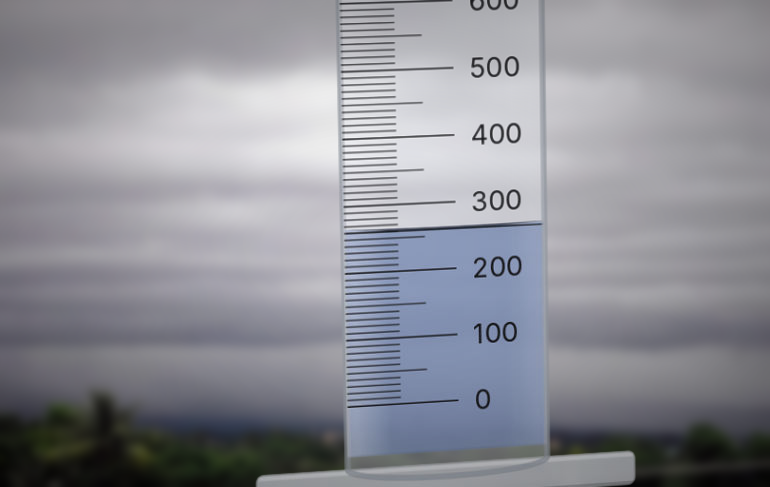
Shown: **260** mL
